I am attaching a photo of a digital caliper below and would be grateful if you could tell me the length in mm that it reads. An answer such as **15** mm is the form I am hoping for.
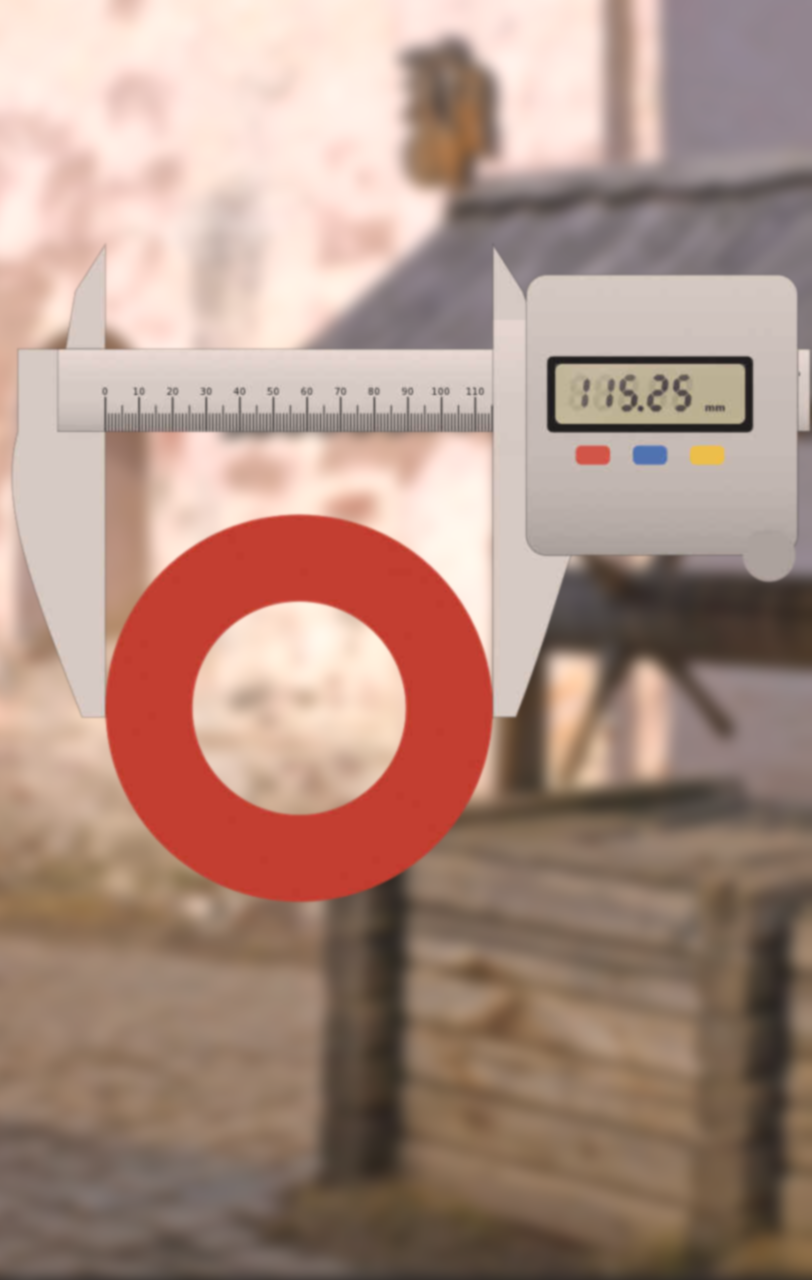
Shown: **115.25** mm
